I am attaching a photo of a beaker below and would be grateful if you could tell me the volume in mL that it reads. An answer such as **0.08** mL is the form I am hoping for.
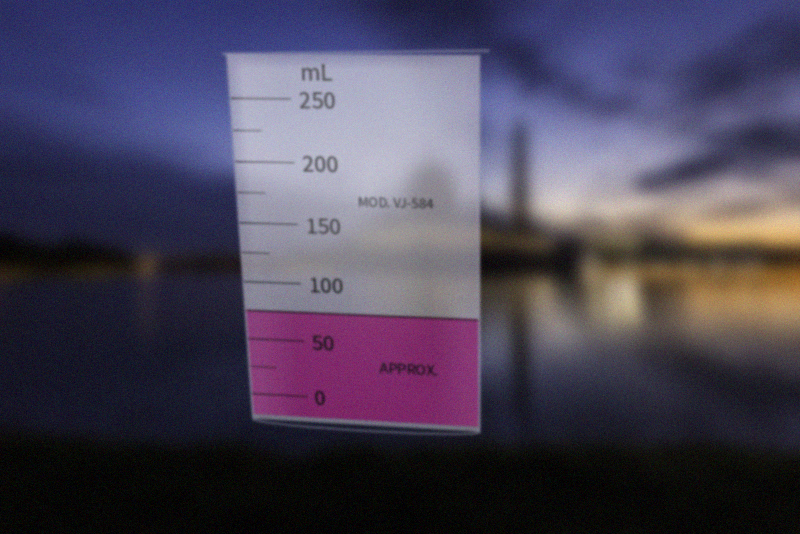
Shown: **75** mL
